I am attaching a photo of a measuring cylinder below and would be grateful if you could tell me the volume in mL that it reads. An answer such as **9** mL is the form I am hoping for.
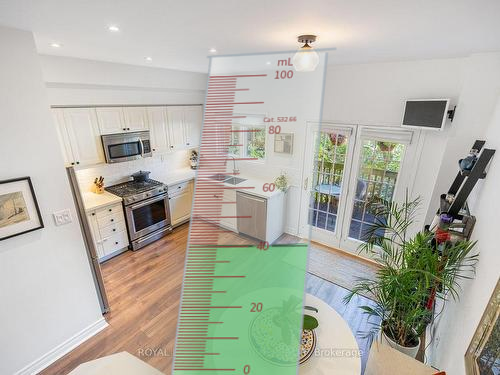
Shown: **40** mL
